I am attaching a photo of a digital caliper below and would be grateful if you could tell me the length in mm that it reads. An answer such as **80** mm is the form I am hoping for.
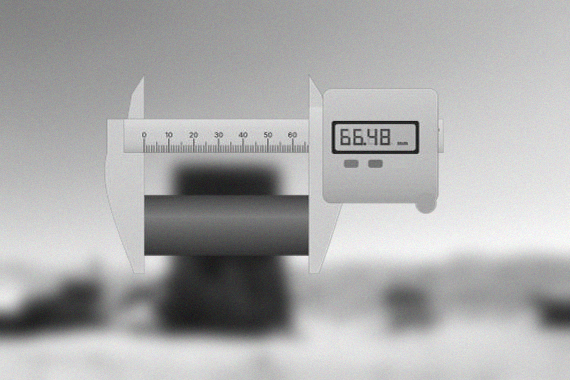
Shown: **66.48** mm
